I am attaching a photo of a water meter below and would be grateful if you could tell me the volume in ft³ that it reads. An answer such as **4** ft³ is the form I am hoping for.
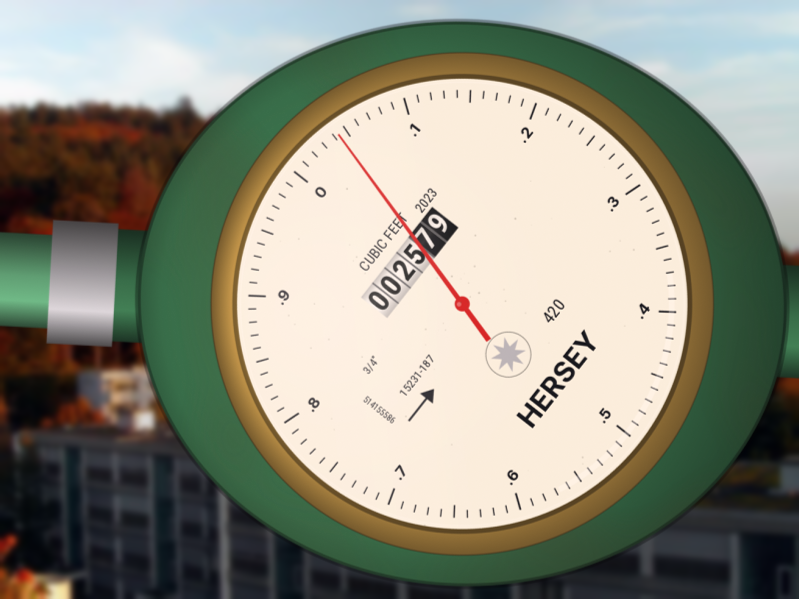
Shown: **2579.04** ft³
